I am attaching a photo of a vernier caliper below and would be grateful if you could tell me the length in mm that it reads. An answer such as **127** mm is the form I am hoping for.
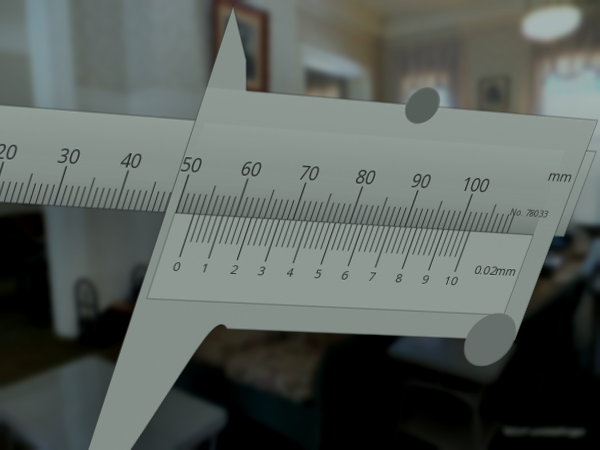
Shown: **53.0** mm
